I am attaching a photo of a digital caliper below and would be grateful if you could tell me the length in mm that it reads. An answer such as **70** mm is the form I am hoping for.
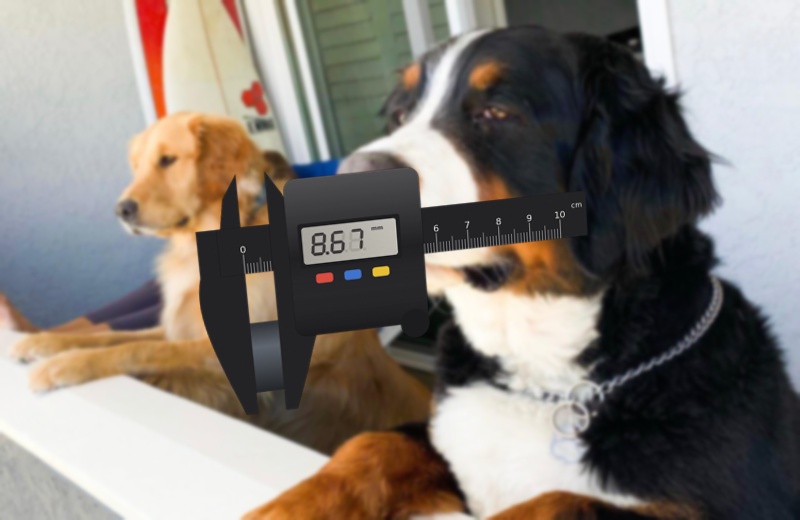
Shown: **8.67** mm
